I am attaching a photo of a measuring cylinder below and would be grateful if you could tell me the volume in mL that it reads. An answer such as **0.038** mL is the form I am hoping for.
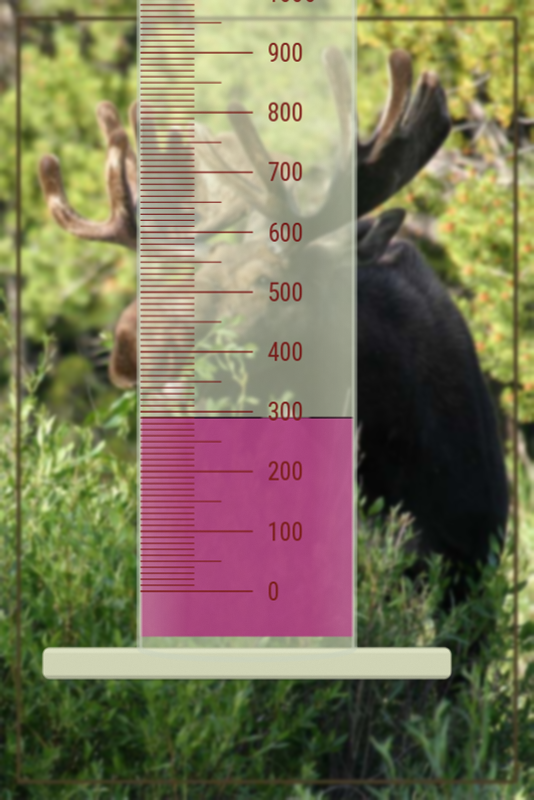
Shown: **290** mL
